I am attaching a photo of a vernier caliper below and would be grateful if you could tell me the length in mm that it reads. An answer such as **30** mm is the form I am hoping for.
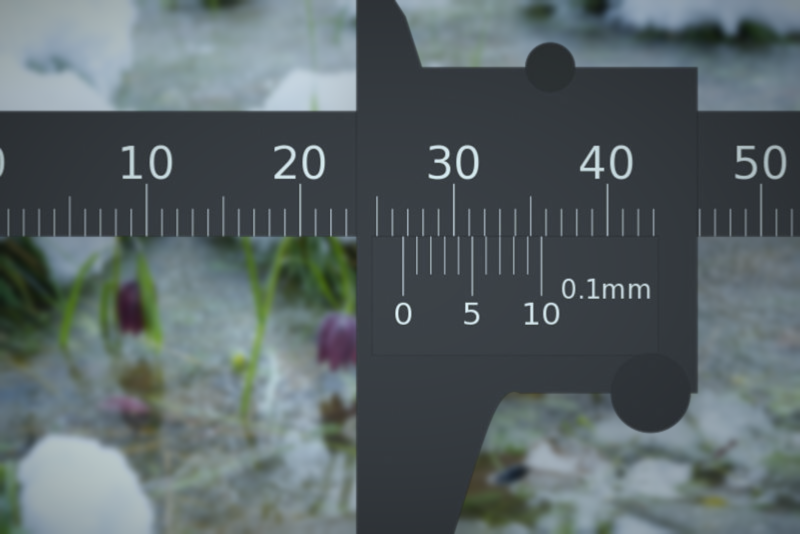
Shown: **26.7** mm
